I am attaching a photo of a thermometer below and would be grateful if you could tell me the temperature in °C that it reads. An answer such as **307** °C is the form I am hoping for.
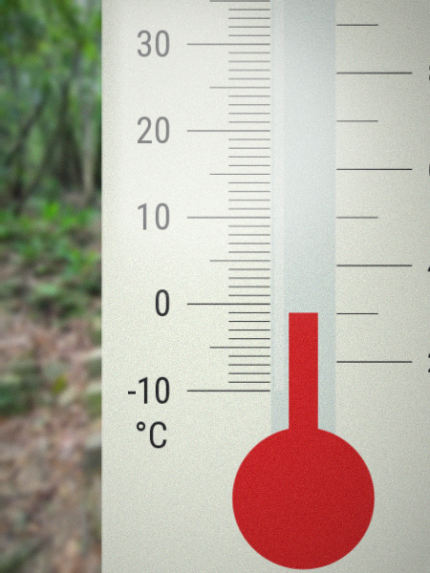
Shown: **-1** °C
